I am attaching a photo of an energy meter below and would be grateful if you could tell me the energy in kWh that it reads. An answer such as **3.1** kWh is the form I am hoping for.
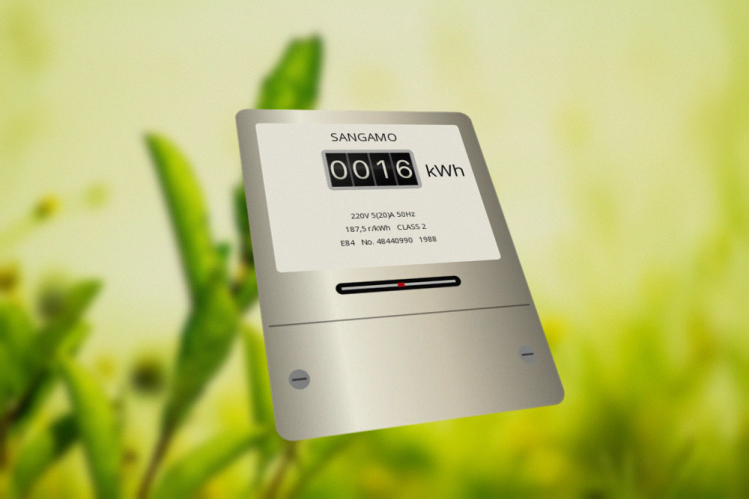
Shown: **16** kWh
